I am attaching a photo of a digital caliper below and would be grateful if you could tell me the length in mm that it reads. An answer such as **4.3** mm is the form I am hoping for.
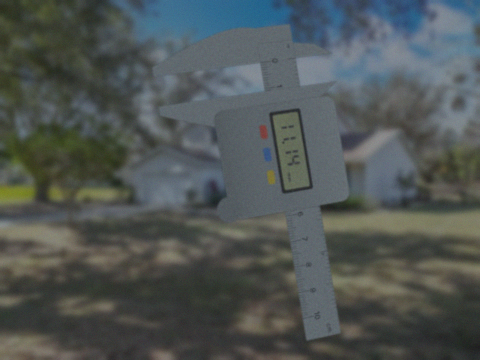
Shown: **11.14** mm
